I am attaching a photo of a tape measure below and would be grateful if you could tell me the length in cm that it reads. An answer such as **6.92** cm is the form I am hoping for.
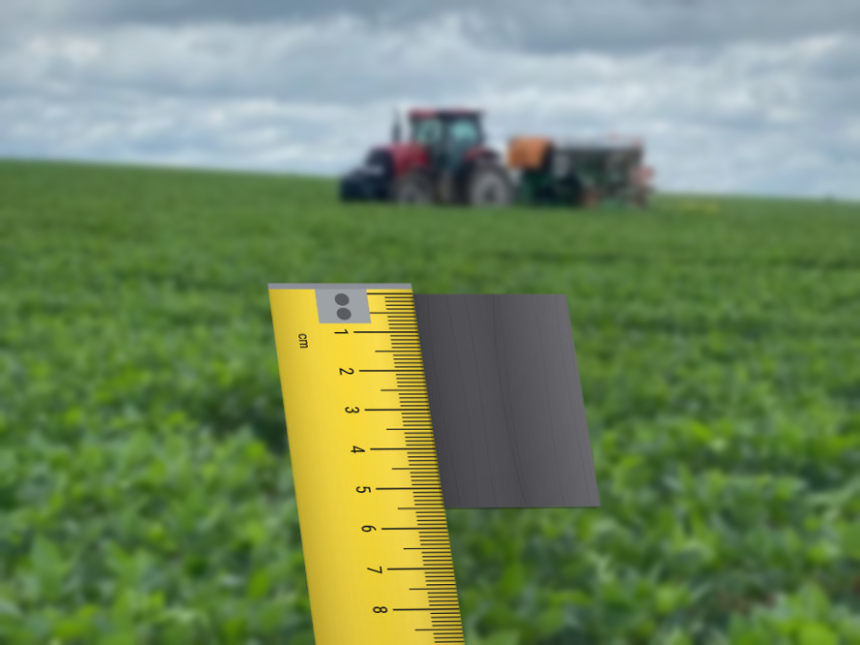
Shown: **5.5** cm
